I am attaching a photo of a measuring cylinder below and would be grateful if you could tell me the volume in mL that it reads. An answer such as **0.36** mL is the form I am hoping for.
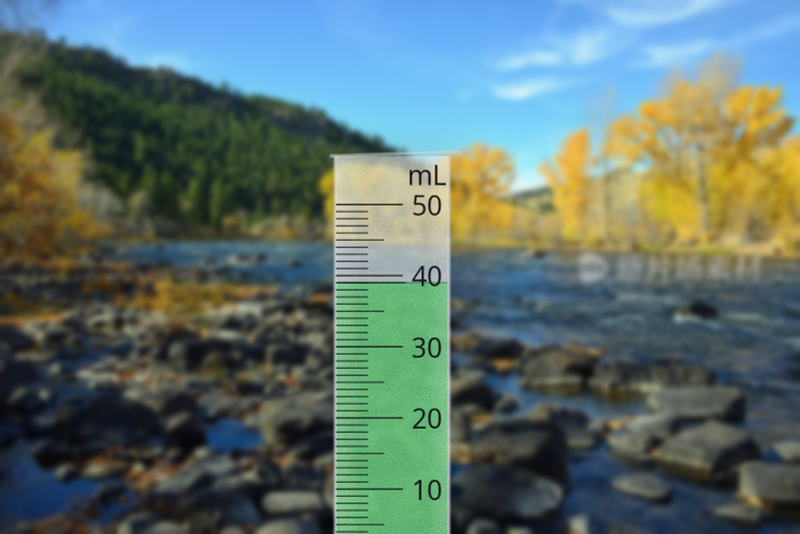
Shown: **39** mL
